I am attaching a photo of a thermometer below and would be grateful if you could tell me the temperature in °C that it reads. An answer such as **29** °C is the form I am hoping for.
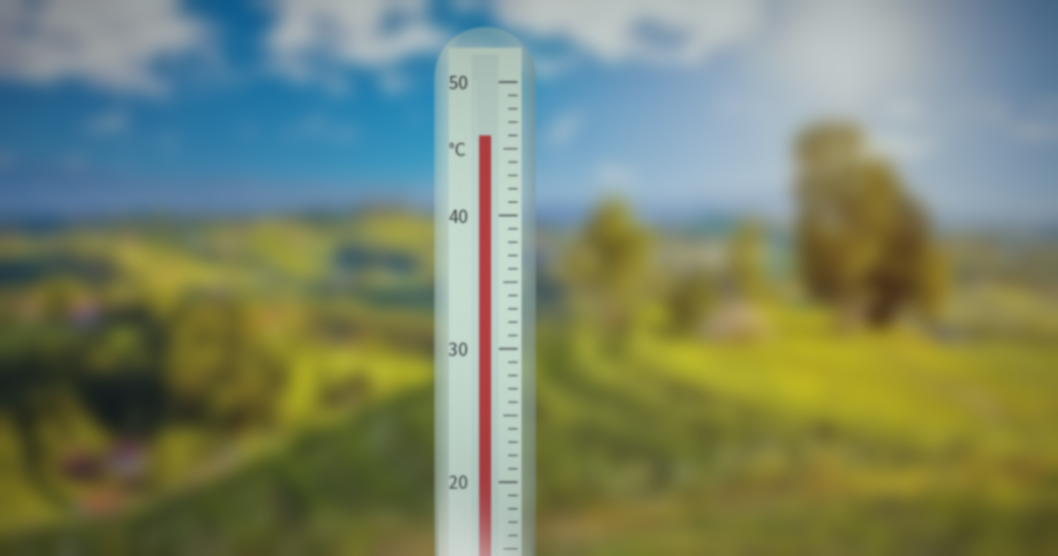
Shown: **46** °C
